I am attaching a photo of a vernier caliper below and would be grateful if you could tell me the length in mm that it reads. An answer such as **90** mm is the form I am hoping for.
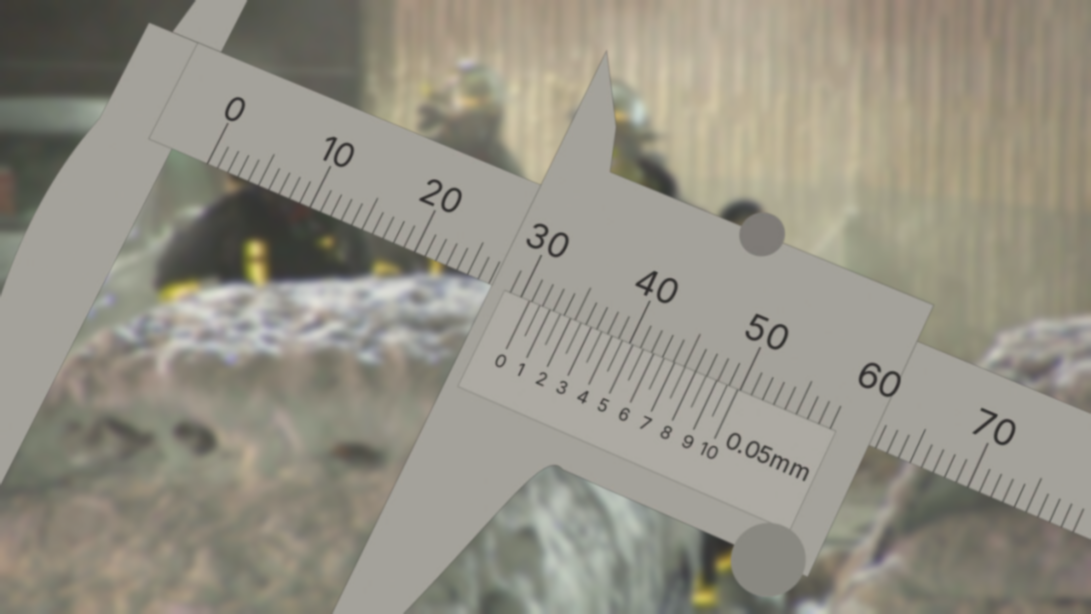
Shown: **30.8** mm
